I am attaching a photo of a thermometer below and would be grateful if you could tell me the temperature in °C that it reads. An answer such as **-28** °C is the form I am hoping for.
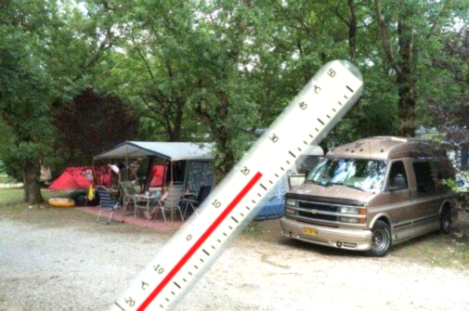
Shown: **22** °C
